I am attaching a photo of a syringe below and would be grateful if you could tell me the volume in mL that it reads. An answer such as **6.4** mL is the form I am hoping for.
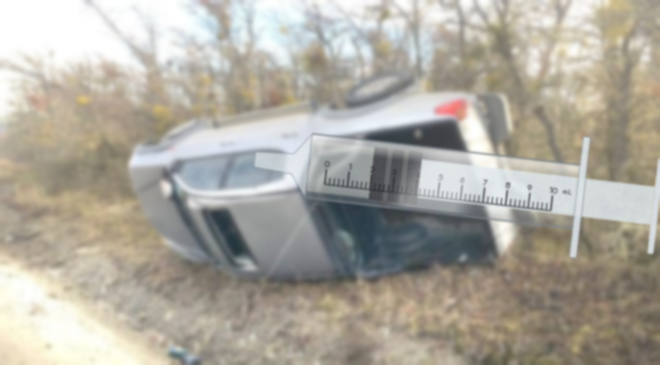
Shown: **2** mL
